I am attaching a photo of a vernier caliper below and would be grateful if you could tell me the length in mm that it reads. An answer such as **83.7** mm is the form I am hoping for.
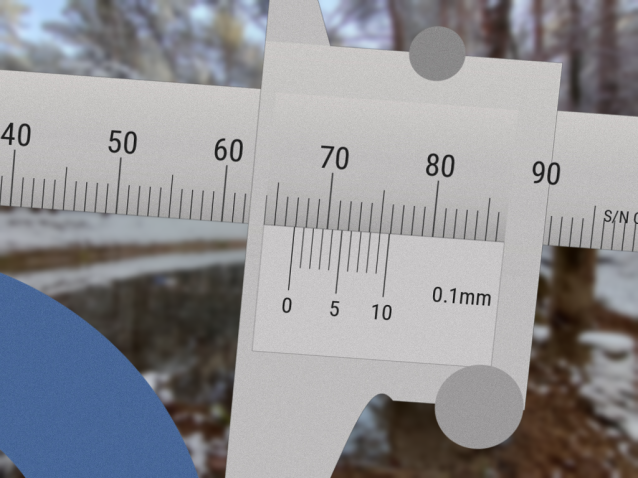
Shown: **66.9** mm
